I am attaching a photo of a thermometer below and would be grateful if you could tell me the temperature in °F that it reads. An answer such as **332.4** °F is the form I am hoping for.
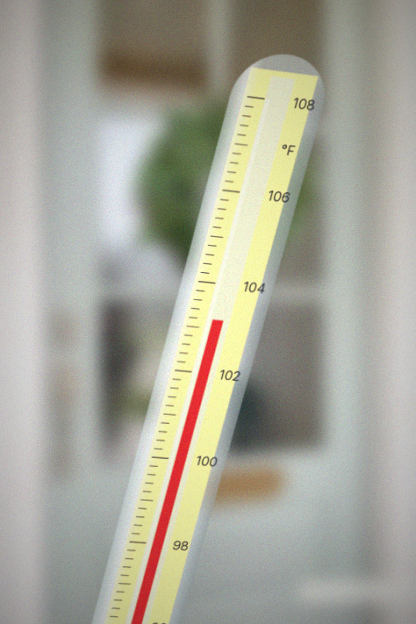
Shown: **103.2** °F
